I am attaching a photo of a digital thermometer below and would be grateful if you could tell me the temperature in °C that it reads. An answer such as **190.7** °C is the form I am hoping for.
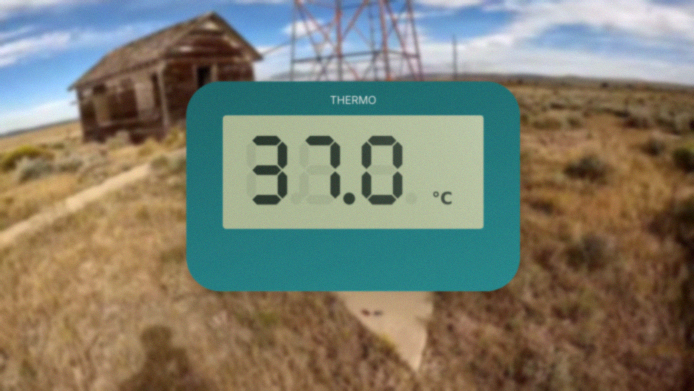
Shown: **37.0** °C
